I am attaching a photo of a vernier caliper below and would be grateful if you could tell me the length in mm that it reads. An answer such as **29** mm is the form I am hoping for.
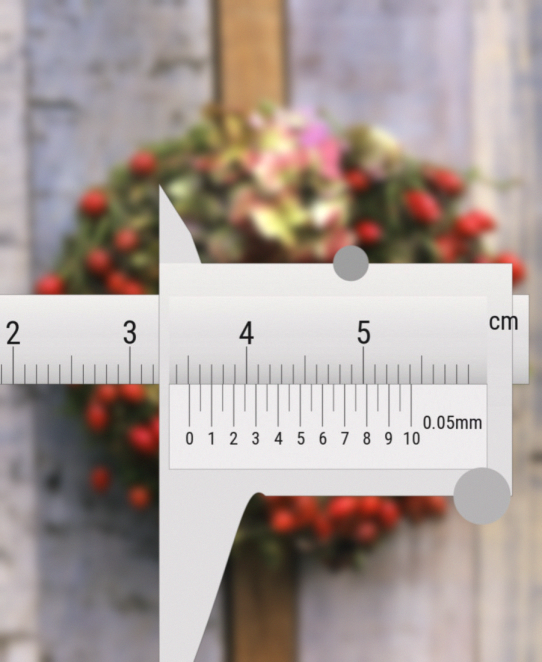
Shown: **35.1** mm
